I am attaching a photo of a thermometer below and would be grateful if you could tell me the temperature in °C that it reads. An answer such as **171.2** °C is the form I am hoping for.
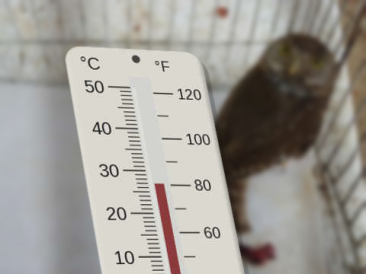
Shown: **27** °C
